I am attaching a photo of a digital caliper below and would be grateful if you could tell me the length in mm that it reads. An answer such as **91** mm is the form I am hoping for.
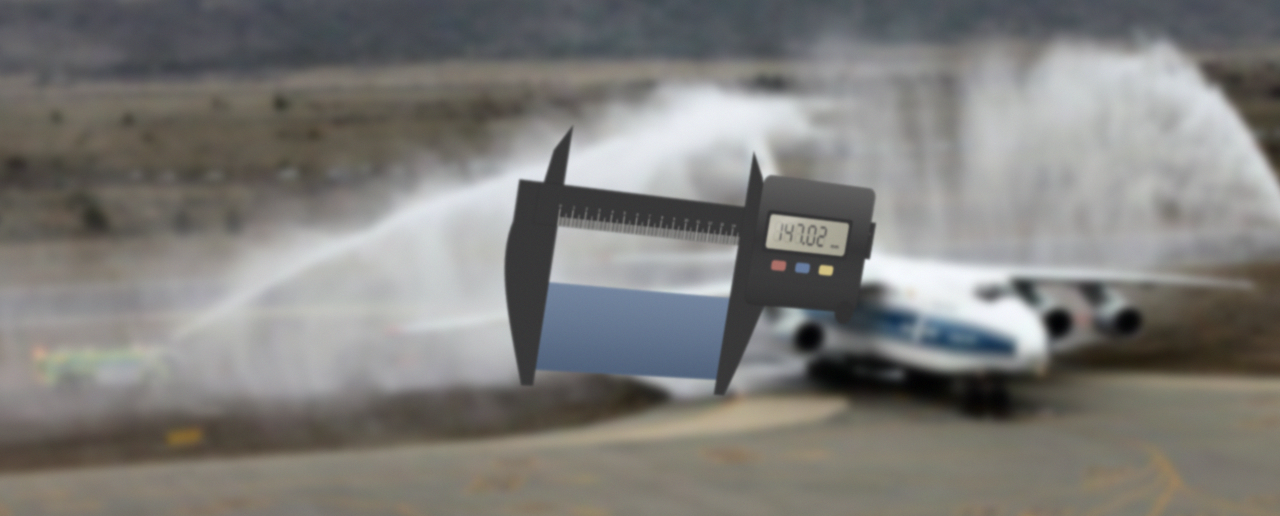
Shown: **147.02** mm
